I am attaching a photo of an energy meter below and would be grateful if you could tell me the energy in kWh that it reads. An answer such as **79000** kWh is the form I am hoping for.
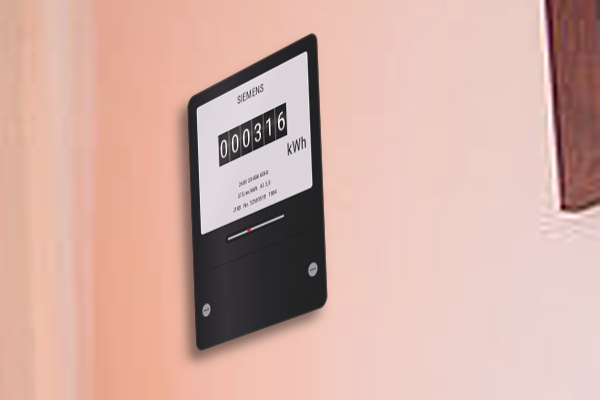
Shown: **316** kWh
